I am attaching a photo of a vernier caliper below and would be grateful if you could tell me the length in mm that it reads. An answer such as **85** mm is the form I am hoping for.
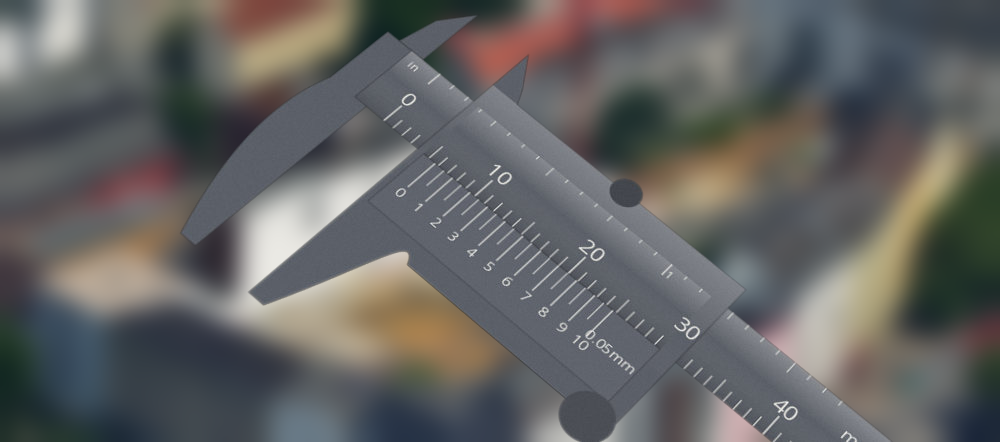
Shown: **5.7** mm
